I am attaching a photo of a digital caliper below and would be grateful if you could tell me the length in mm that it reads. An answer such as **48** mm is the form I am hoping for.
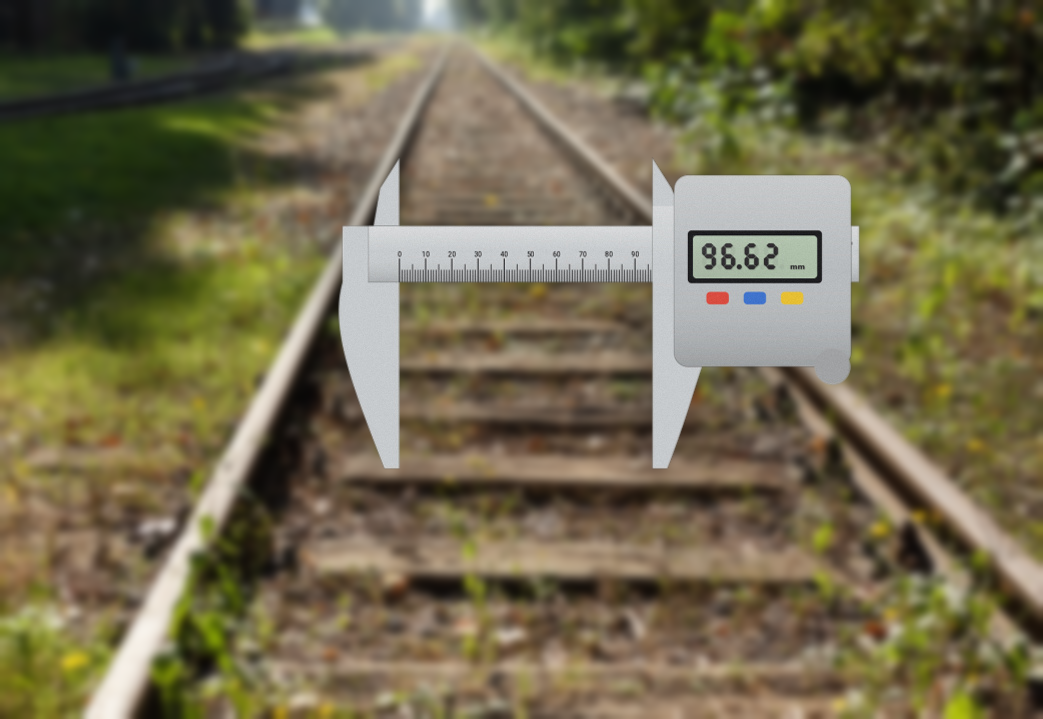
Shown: **96.62** mm
